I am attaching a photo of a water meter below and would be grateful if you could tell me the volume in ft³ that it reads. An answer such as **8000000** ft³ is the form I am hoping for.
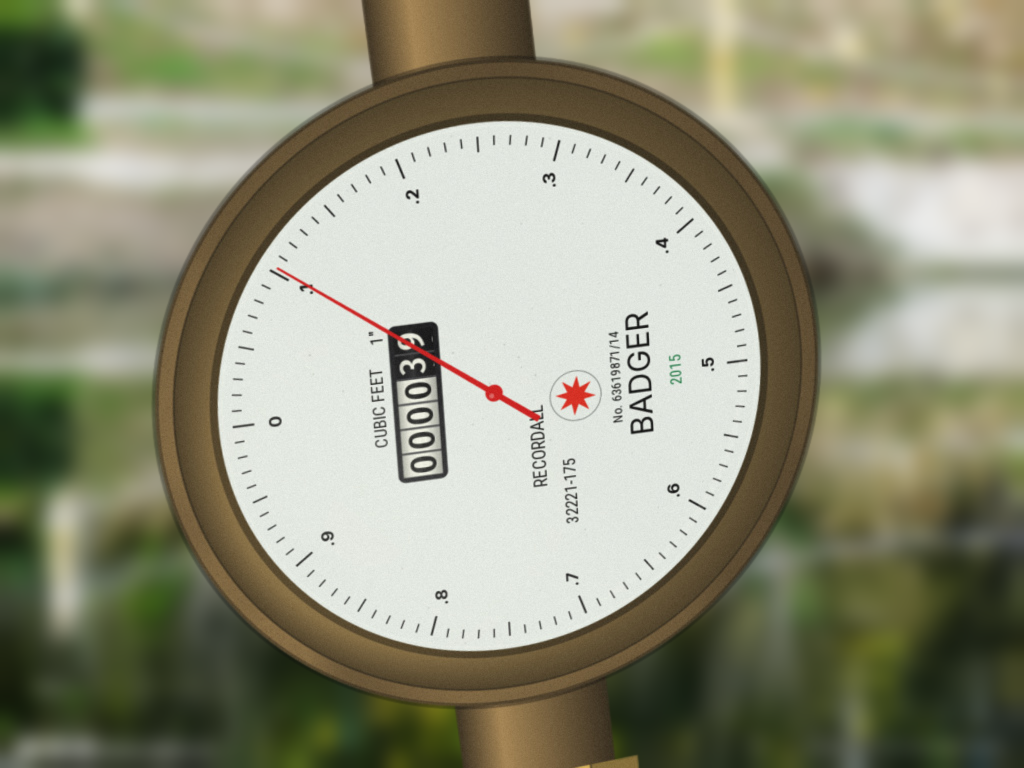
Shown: **39.10** ft³
